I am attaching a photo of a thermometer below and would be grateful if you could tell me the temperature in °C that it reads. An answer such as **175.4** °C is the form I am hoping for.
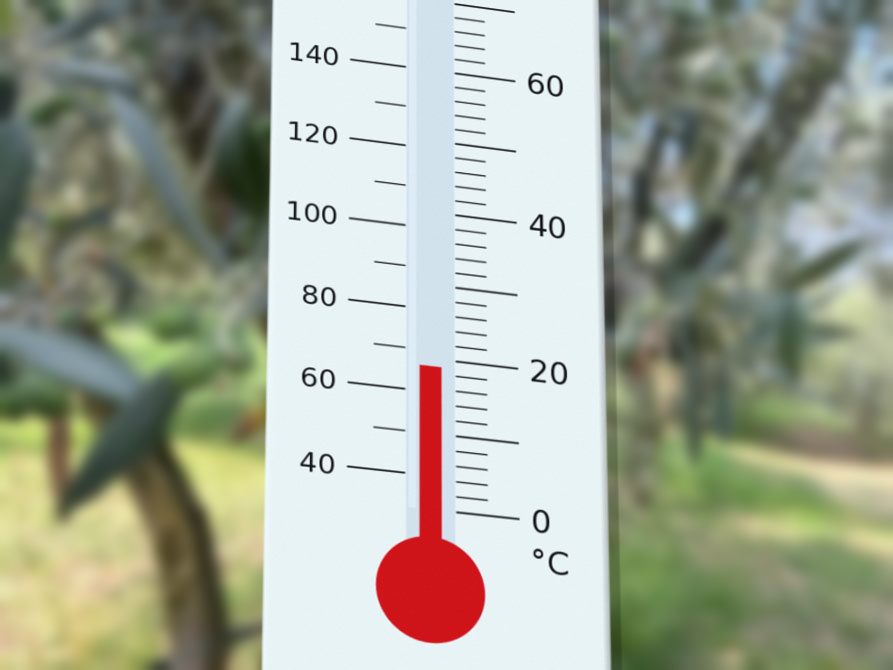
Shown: **19** °C
